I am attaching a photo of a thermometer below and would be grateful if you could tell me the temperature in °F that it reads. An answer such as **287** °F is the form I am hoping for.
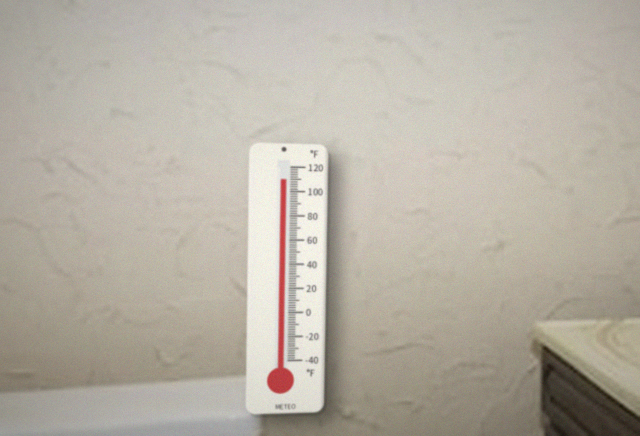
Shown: **110** °F
